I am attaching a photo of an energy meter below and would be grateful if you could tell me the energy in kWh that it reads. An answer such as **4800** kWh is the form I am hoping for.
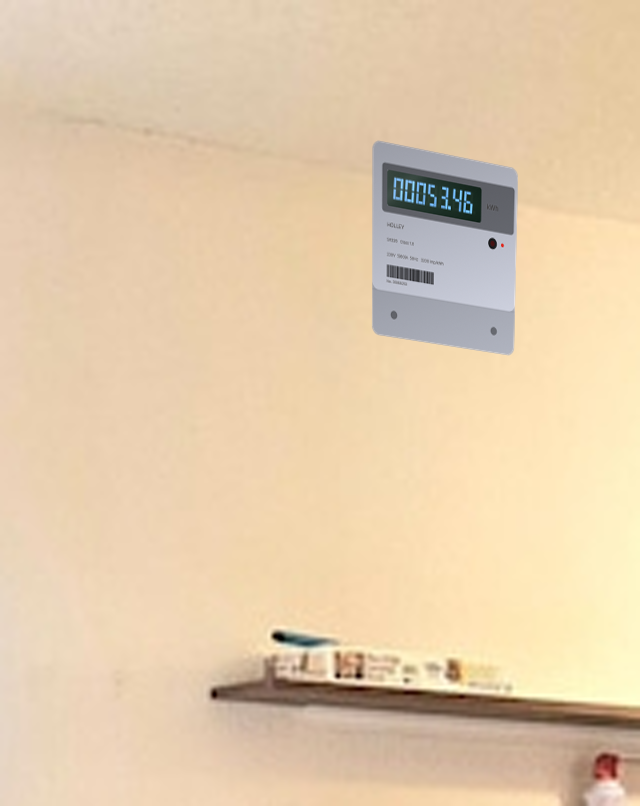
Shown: **53.46** kWh
